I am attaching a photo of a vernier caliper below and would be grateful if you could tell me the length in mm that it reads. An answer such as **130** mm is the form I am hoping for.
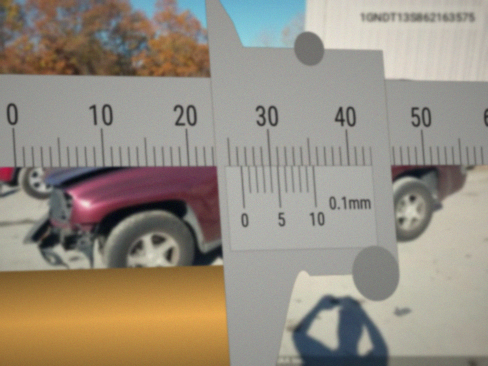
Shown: **26.4** mm
